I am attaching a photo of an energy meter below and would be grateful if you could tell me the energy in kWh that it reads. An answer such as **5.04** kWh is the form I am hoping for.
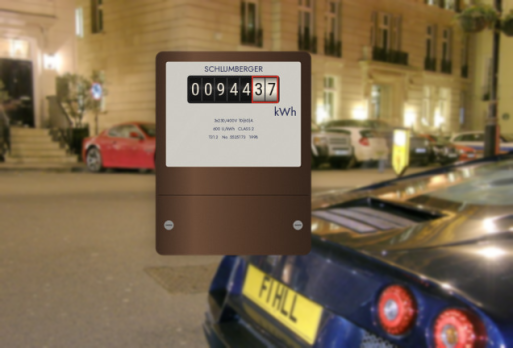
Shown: **944.37** kWh
